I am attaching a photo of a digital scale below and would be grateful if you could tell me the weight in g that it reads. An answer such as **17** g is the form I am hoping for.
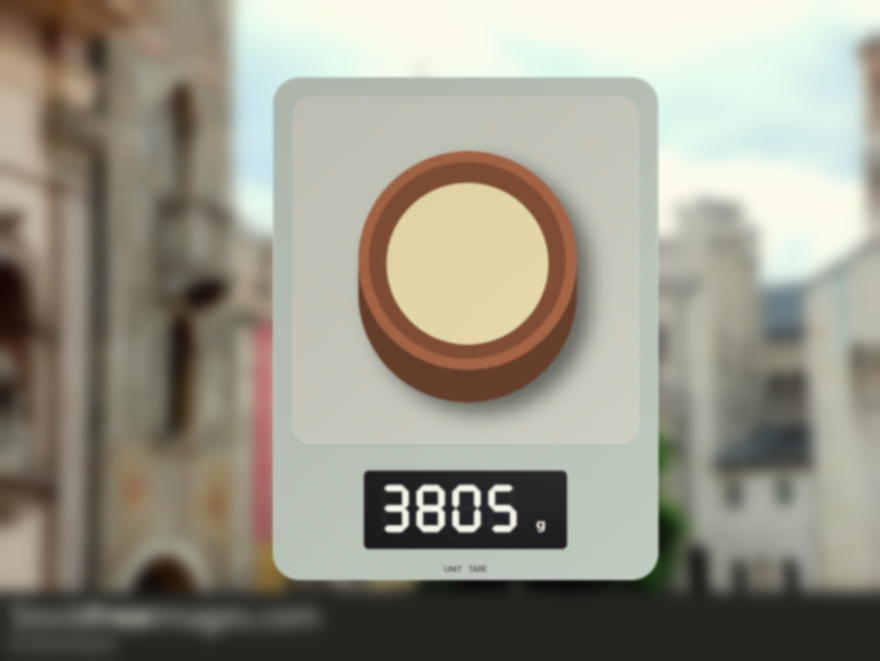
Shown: **3805** g
